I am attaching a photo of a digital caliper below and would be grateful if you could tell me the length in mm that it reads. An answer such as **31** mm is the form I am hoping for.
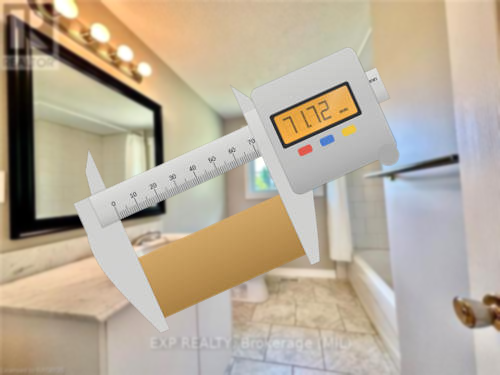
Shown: **71.72** mm
